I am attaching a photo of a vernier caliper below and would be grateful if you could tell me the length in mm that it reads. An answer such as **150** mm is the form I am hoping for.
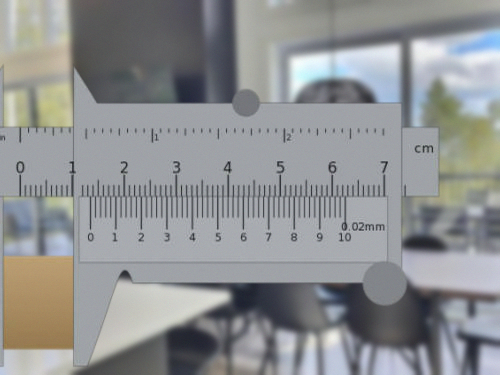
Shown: **13.5** mm
